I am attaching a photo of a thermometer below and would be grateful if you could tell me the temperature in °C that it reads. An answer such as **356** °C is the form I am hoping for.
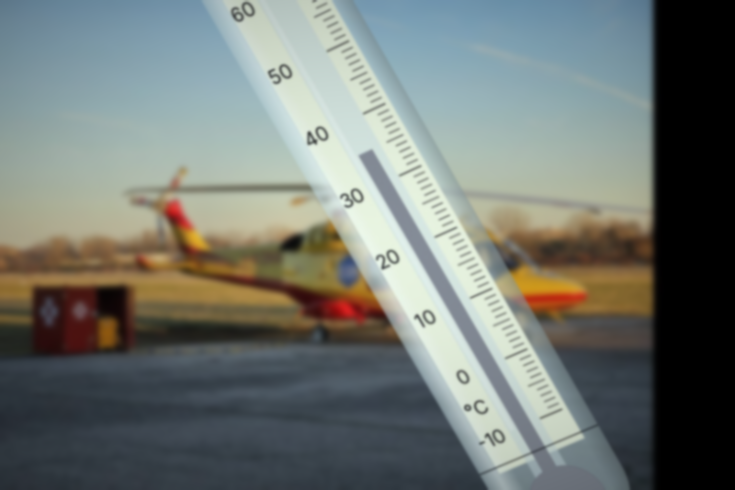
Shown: **35** °C
